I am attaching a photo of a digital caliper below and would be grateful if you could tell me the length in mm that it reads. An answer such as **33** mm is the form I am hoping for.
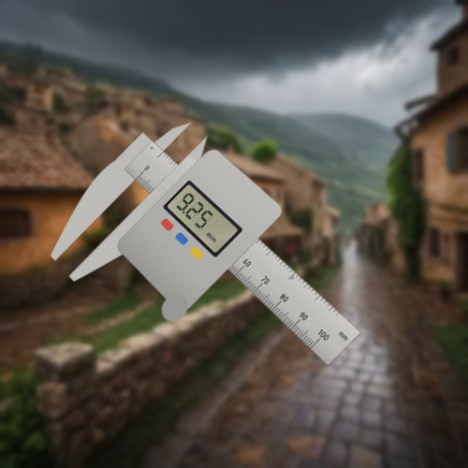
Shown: **9.25** mm
